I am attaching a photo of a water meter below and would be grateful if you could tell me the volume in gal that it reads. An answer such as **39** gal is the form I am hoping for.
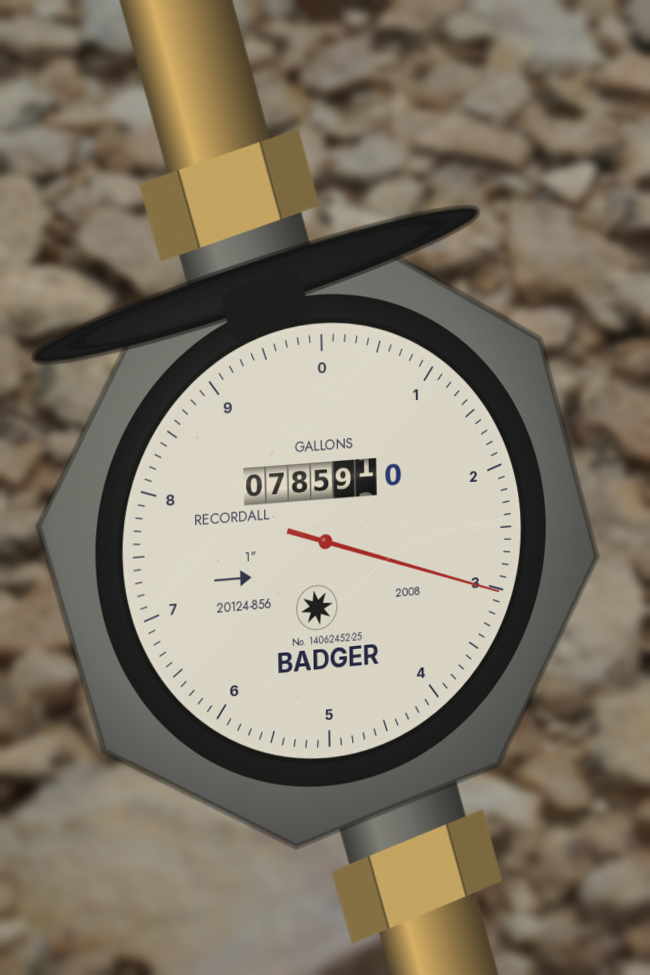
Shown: **785913.0** gal
